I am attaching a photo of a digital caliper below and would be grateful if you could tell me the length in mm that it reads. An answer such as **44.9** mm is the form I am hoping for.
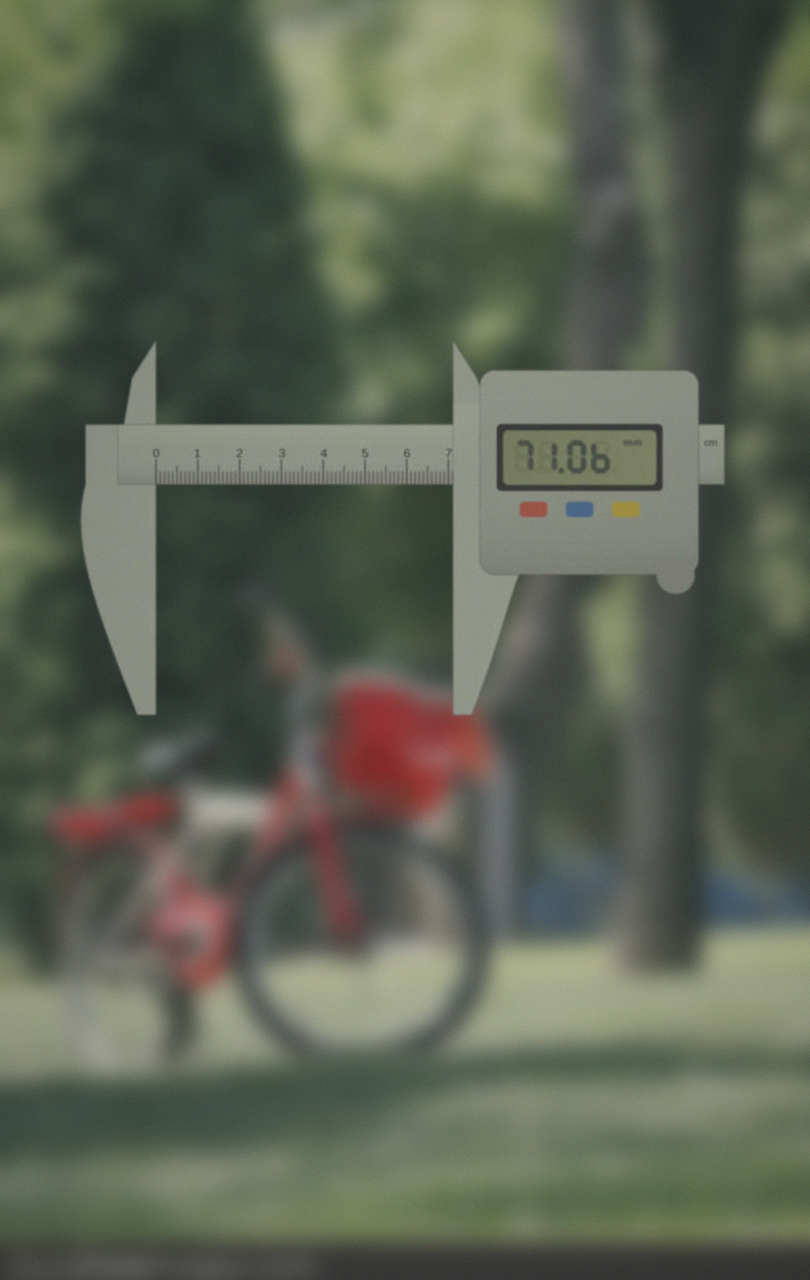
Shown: **71.06** mm
